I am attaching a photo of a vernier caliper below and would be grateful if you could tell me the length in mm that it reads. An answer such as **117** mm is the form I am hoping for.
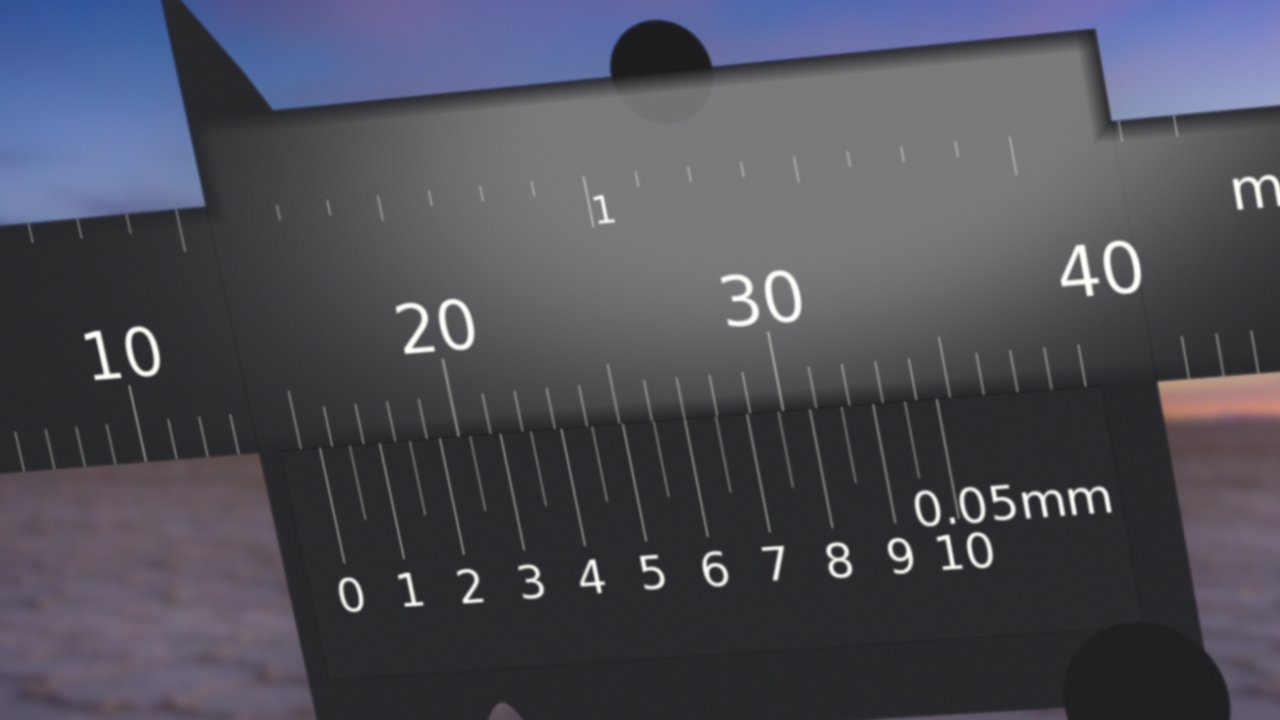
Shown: **15.60** mm
